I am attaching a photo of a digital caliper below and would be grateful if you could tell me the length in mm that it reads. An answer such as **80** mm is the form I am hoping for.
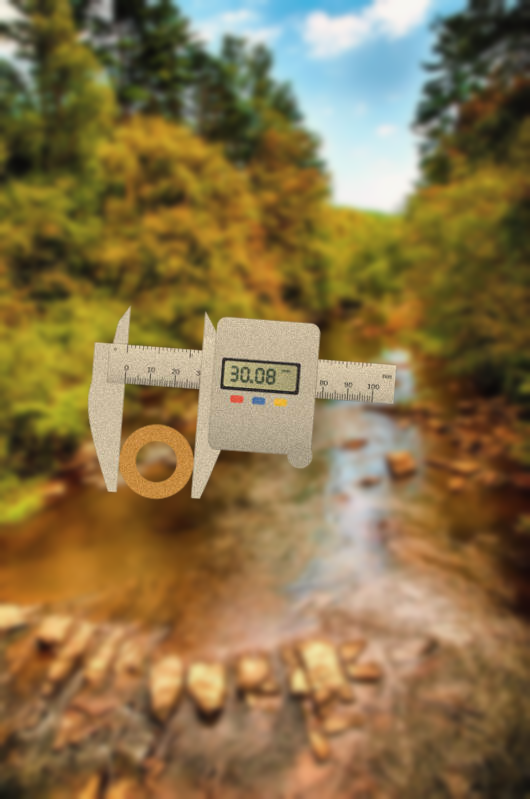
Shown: **30.08** mm
